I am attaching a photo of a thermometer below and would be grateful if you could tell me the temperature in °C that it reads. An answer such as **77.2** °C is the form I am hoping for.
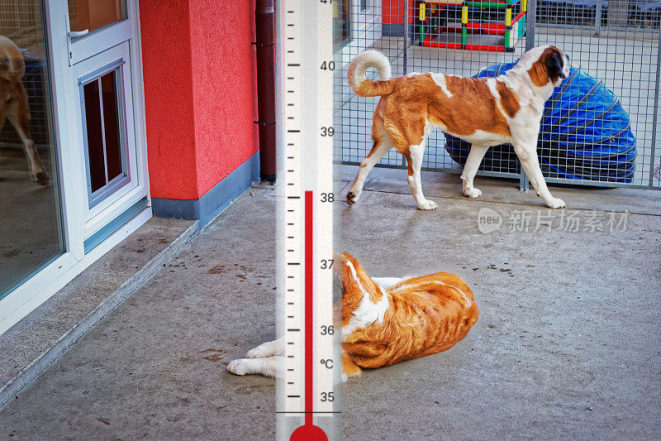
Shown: **38.1** °C
